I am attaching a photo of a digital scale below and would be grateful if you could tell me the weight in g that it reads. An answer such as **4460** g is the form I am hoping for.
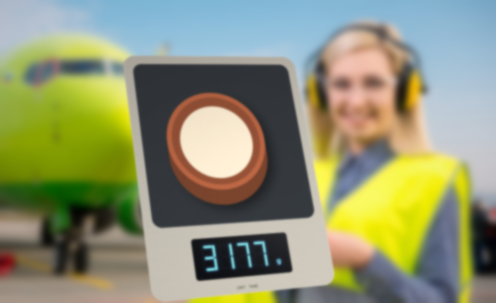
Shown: **3177** g
